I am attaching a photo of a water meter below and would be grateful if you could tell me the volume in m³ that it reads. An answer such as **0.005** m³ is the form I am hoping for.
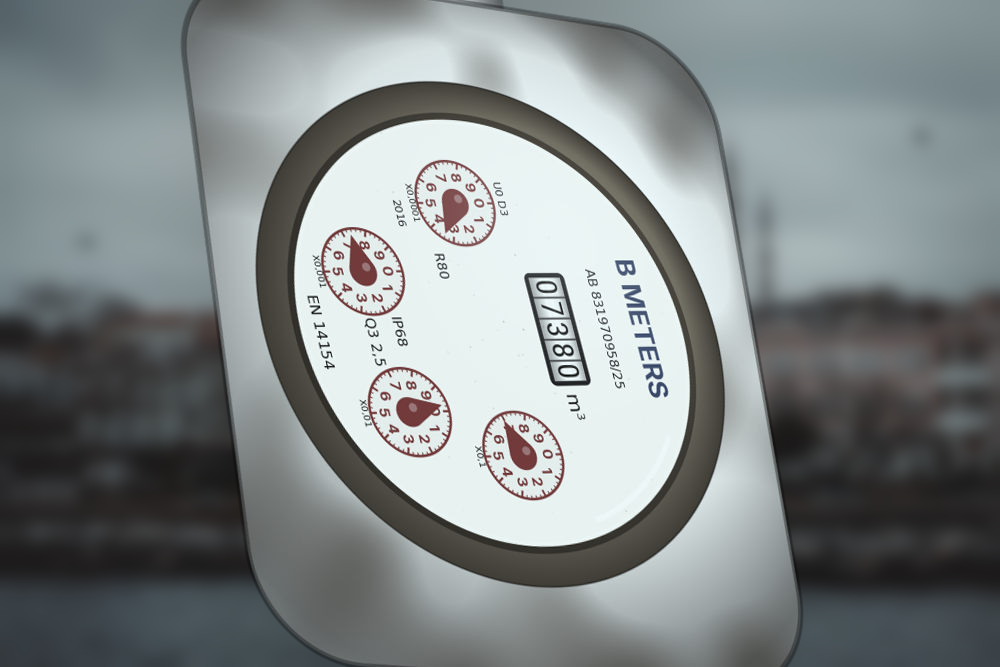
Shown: **7380.6973** m³
